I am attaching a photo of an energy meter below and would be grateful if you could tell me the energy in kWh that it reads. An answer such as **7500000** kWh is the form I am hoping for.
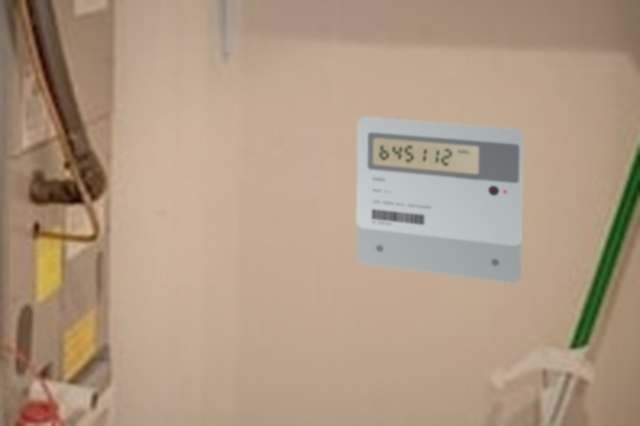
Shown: **645112** kWh
